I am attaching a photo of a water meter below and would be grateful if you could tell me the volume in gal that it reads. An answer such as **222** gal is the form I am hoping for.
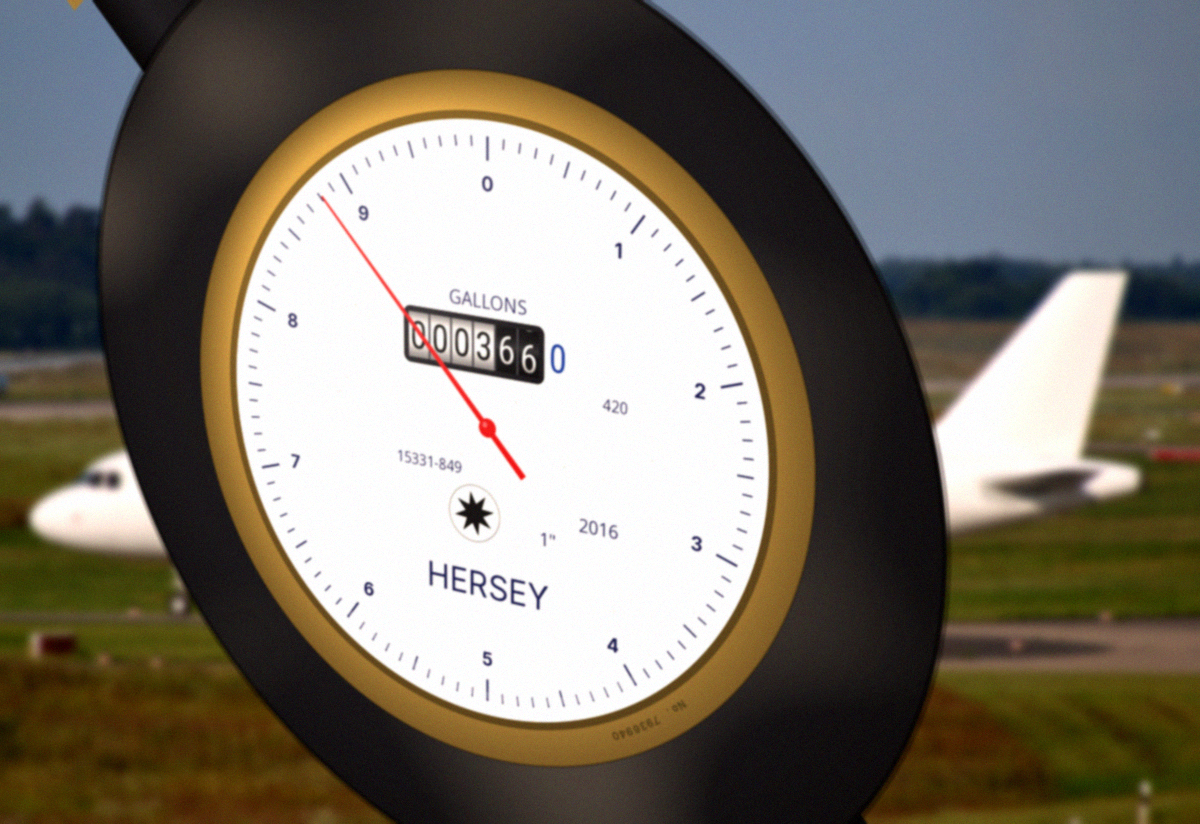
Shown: **3658.8** gal
